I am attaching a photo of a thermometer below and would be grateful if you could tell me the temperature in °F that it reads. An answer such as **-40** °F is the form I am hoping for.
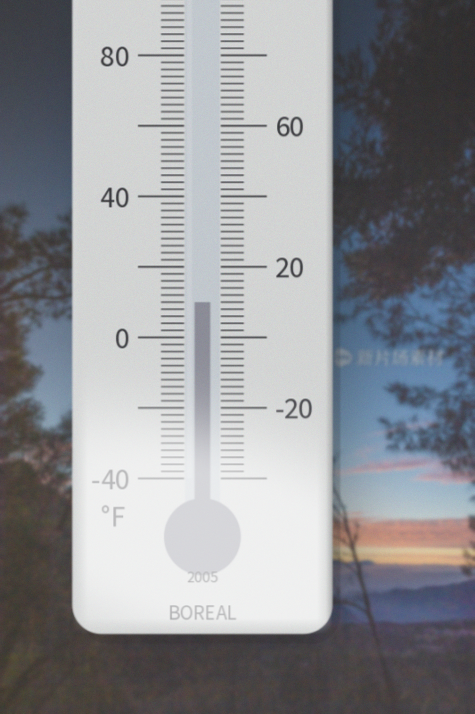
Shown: **10** °F
